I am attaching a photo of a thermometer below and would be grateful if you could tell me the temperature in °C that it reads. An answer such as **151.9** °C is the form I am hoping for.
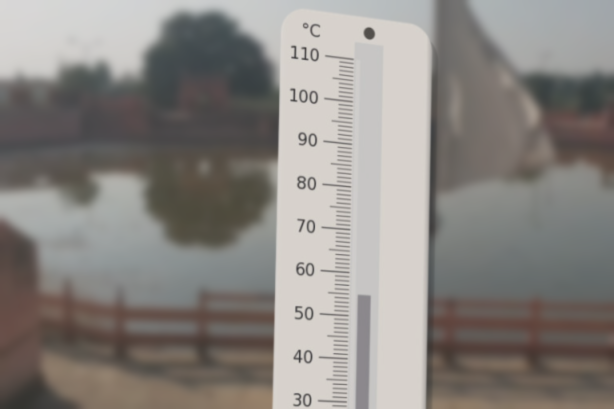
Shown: **55** °C
